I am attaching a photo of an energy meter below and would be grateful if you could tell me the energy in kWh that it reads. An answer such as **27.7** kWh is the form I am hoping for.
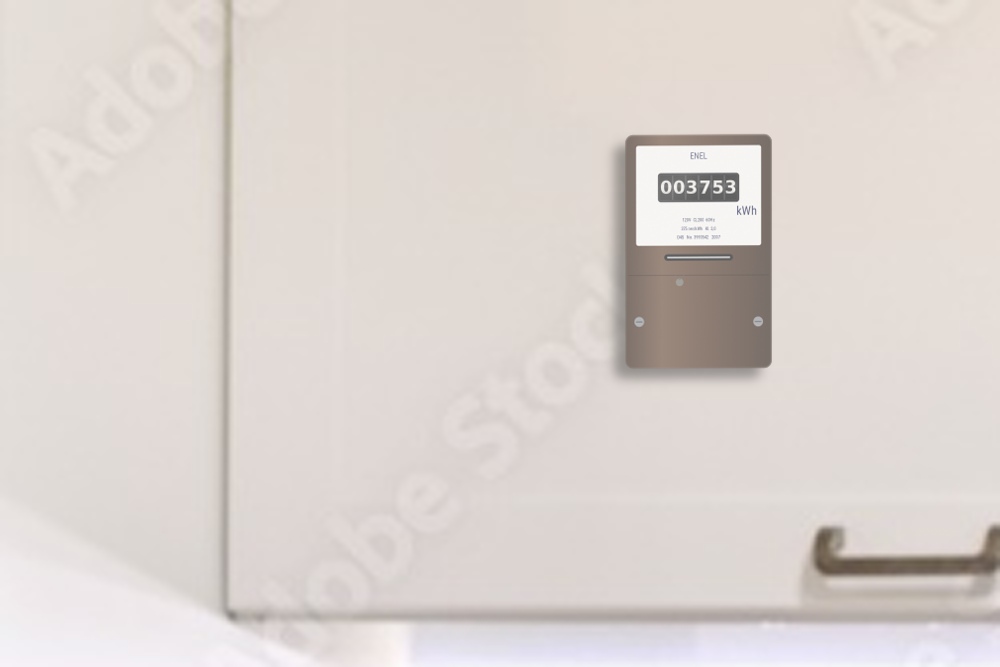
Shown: **3753** kWh
